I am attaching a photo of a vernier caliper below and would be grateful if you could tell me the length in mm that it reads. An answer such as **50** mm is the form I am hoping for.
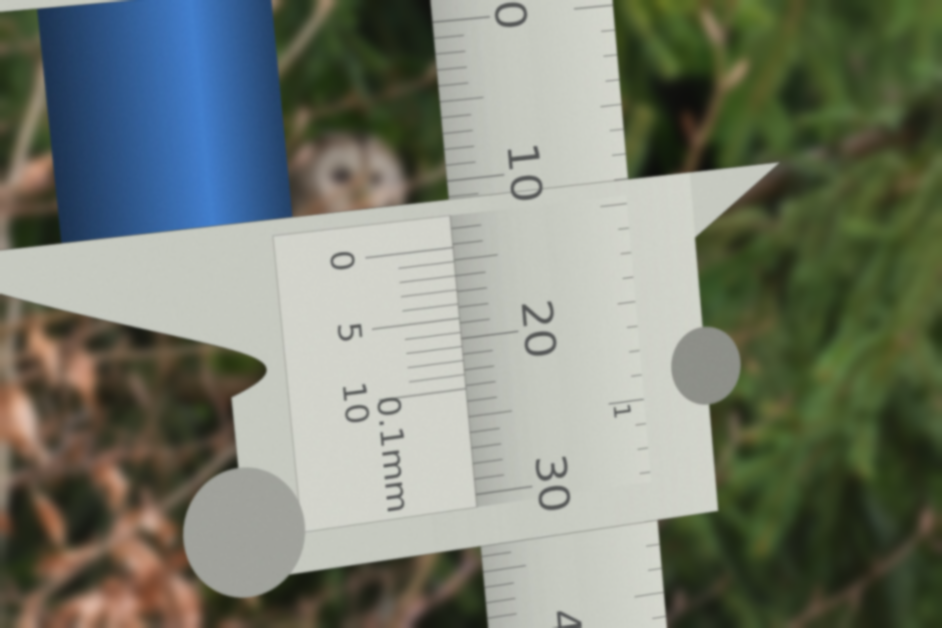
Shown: **14.2** mm
